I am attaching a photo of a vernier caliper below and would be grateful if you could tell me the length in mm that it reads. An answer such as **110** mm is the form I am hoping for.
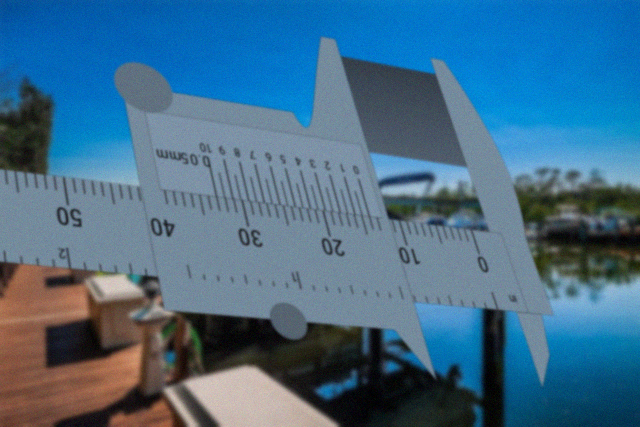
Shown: **14.0** mm
